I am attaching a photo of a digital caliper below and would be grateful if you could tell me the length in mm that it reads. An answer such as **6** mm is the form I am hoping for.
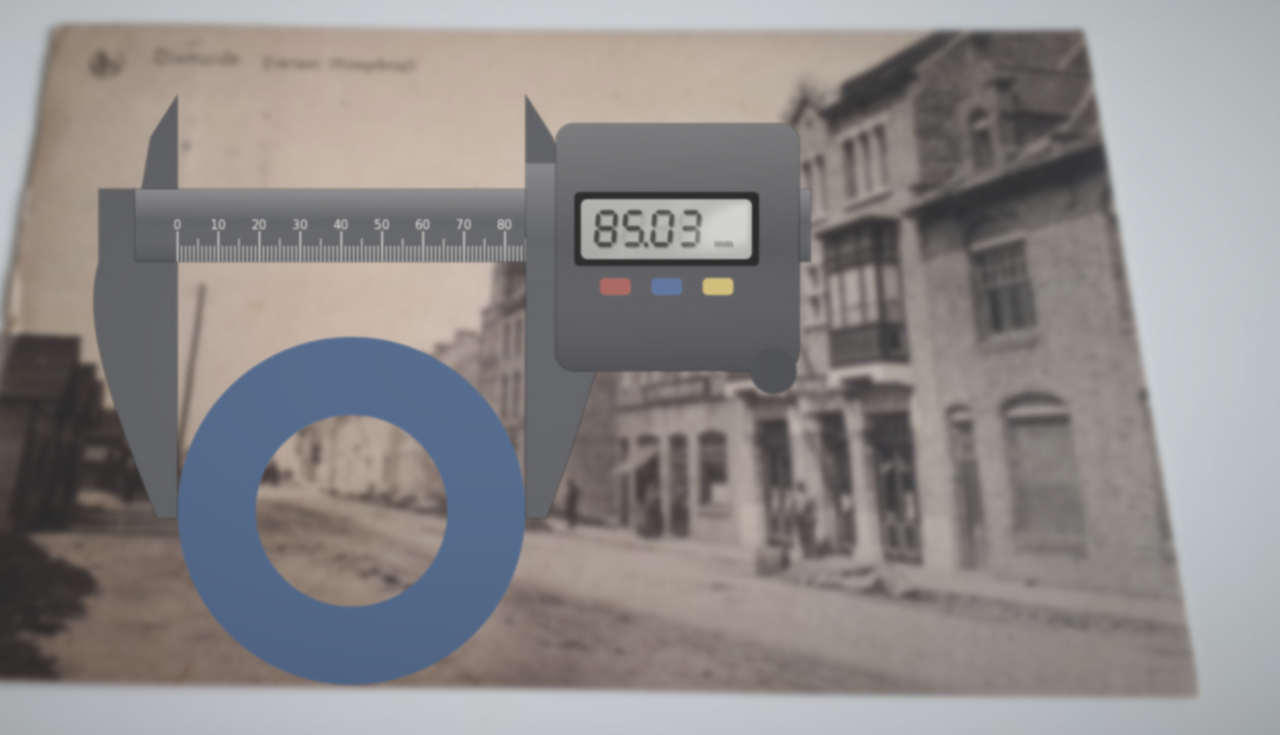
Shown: **85.03** mm
